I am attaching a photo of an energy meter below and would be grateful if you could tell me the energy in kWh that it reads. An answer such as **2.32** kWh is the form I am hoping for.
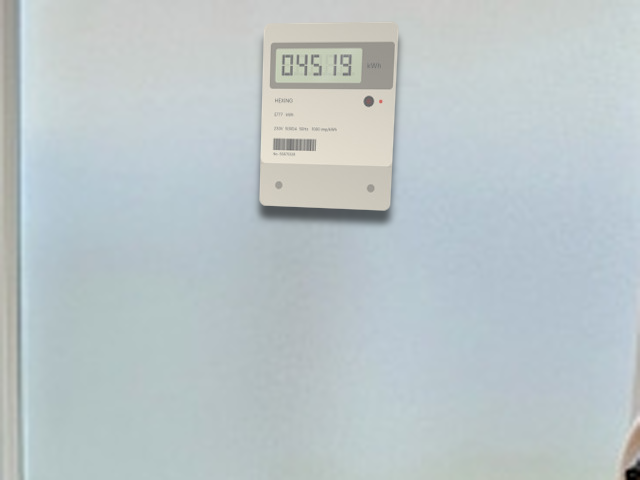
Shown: **4519** kWh
